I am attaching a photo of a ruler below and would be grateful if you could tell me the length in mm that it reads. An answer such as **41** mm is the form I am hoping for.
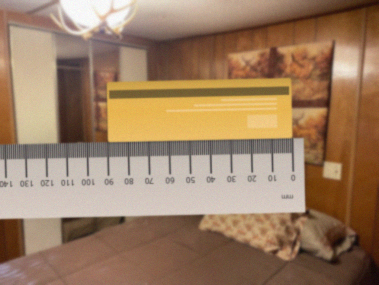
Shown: **90** mm
